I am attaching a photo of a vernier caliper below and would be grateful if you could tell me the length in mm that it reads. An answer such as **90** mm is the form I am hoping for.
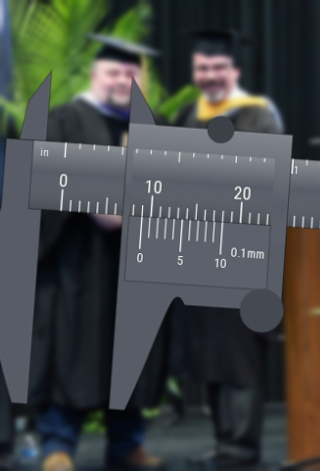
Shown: **9.0** mm
